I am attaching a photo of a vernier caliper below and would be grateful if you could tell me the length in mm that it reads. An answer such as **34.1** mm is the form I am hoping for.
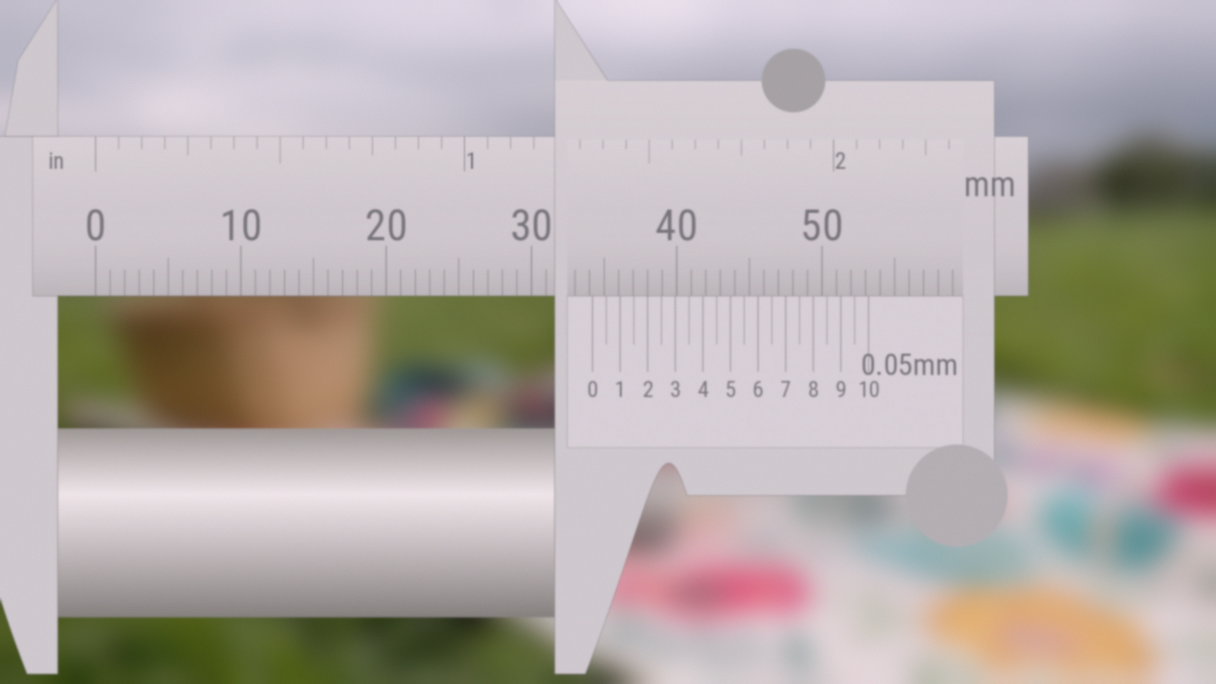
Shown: **34.2** mm
